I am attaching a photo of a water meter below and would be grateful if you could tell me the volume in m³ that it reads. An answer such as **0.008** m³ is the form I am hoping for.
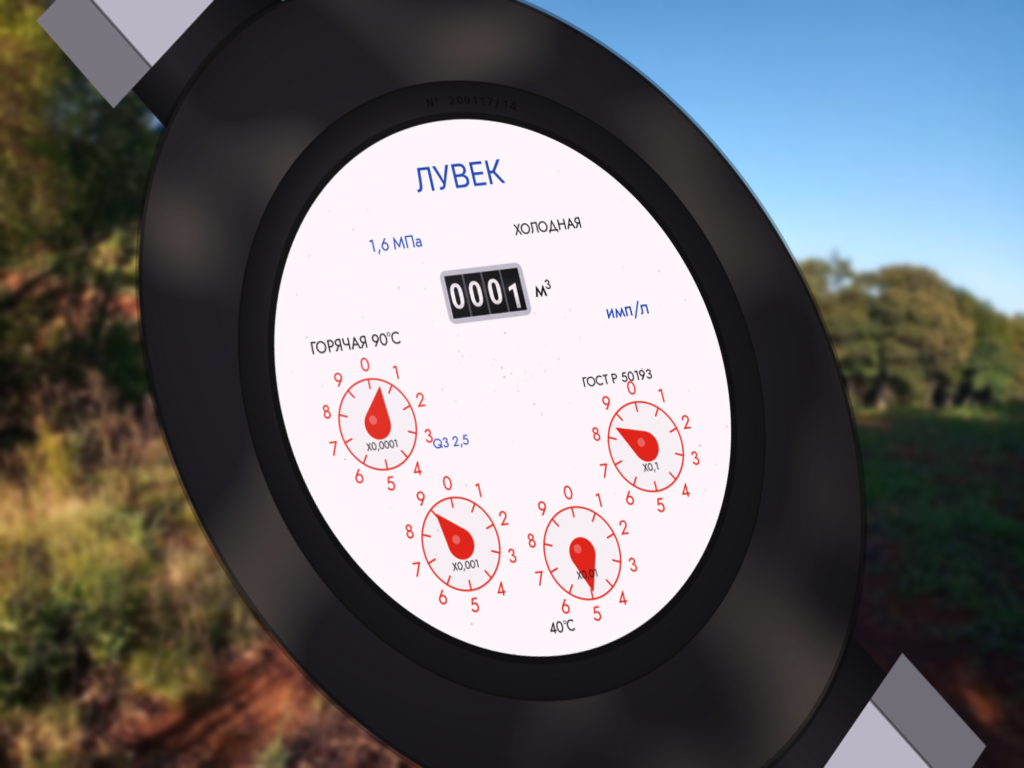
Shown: **0.8490** m³
